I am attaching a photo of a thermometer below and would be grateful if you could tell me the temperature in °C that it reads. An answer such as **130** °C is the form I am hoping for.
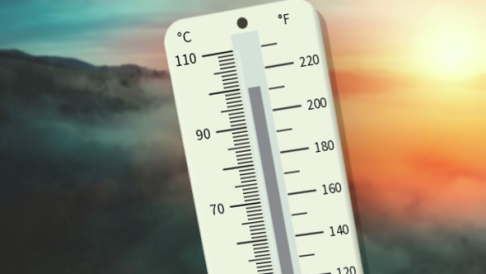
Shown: **100** °C
